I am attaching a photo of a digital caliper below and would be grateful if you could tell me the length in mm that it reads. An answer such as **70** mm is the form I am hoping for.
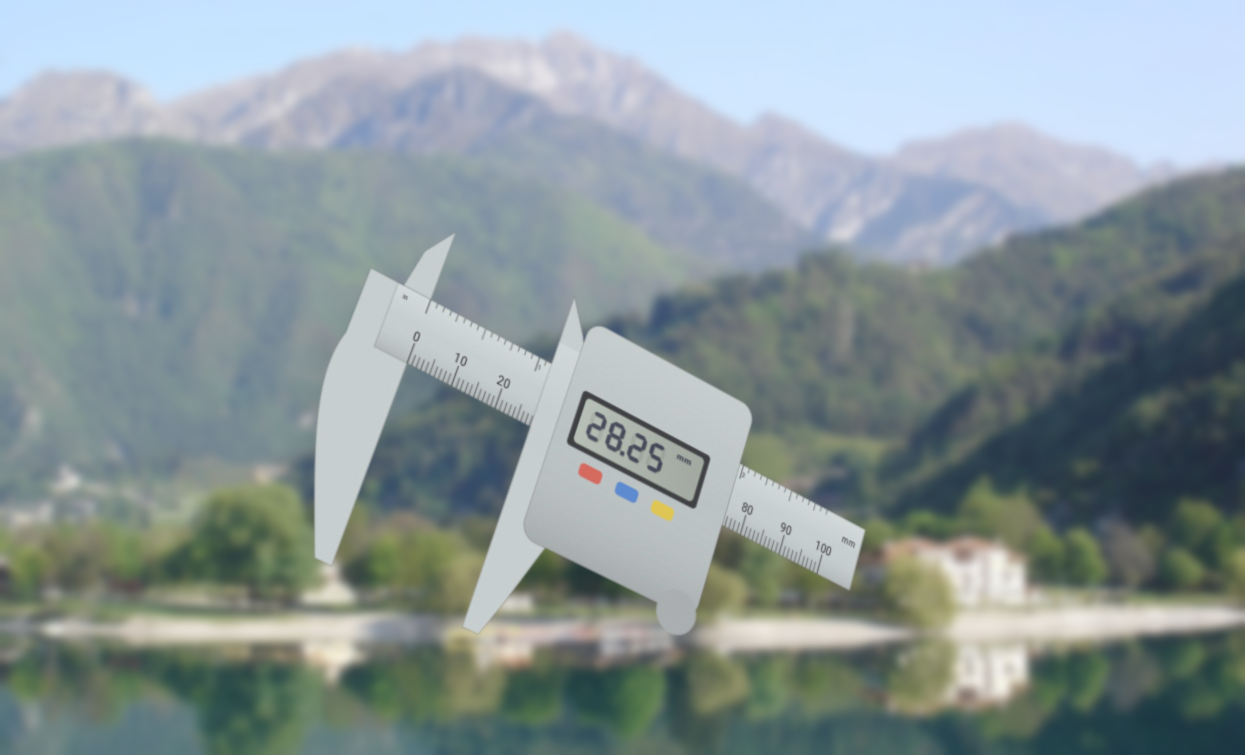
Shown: **28.25** mm
